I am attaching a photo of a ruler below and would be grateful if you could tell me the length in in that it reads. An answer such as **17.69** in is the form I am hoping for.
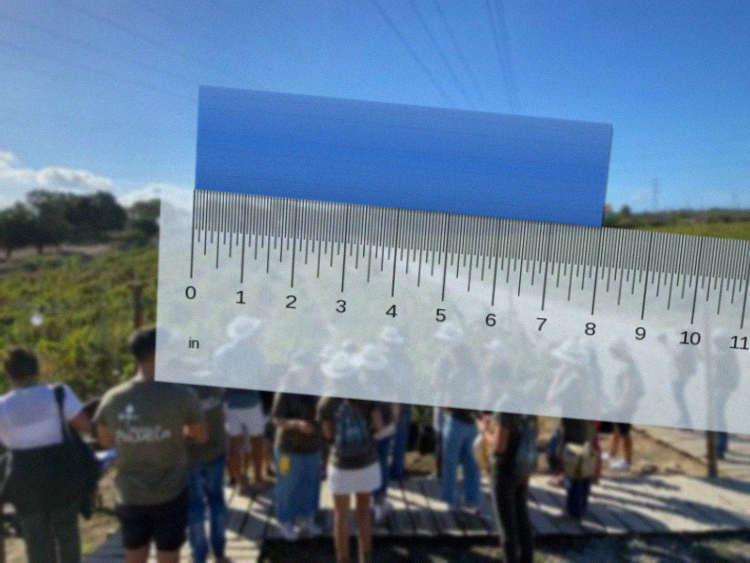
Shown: **8** in
